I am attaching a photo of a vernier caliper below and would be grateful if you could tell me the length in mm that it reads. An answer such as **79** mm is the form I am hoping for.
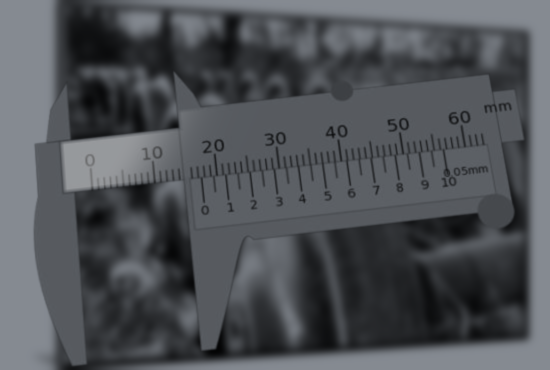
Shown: **17.5** mm
